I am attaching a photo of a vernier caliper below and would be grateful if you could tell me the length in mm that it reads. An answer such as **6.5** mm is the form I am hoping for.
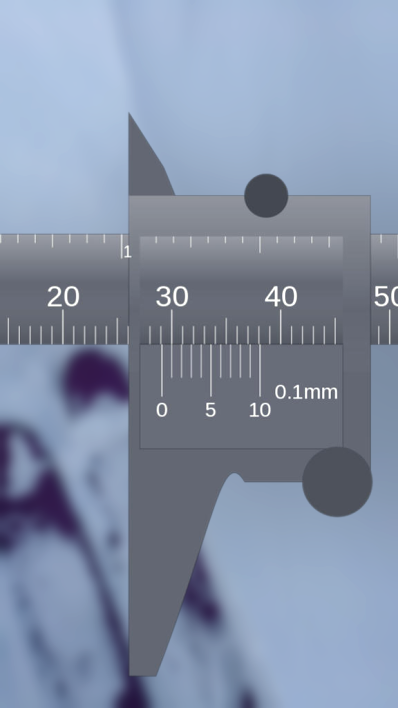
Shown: **29.1** mm
